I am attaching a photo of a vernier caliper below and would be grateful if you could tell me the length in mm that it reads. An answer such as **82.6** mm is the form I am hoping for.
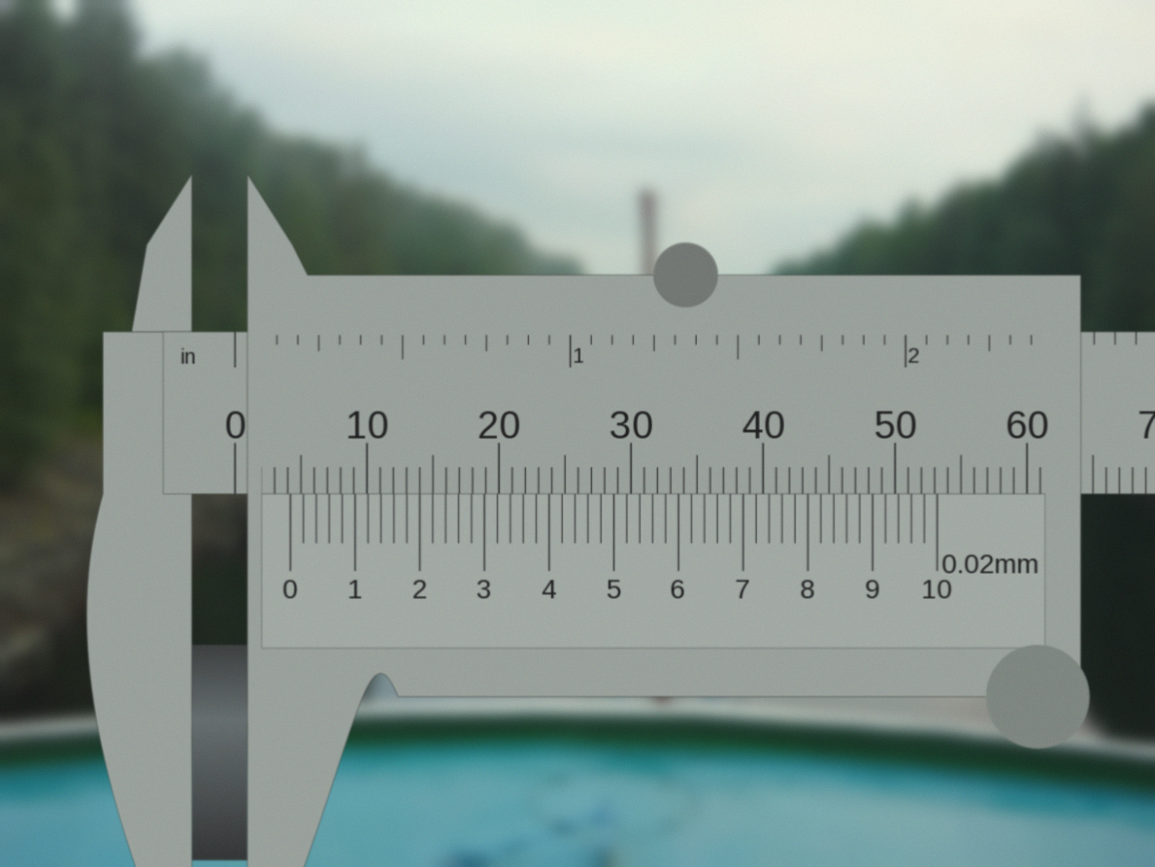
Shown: **4.2** mm
